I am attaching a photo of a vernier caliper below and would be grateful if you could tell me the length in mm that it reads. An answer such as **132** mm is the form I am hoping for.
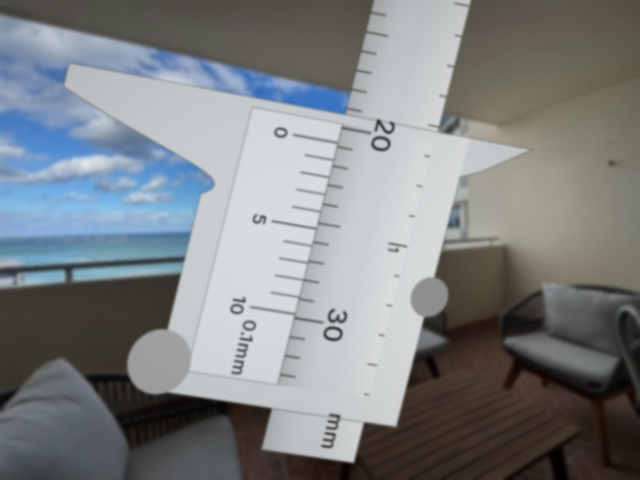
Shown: **20.8** mm
